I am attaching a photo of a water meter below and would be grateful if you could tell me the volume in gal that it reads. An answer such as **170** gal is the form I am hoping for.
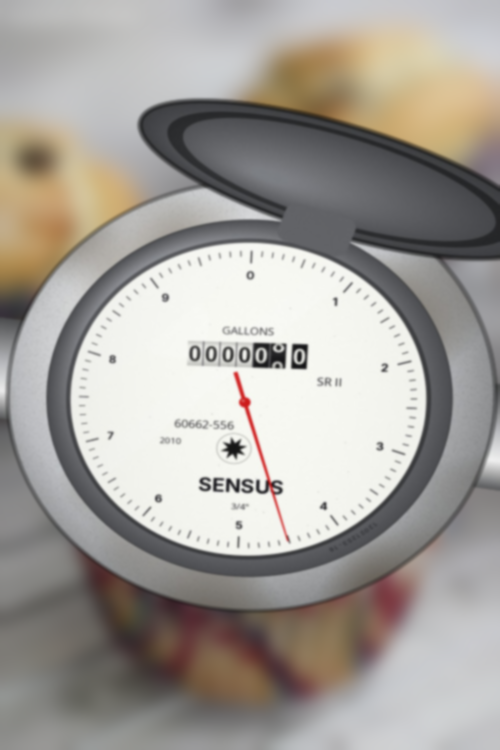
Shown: **84.5** gal
